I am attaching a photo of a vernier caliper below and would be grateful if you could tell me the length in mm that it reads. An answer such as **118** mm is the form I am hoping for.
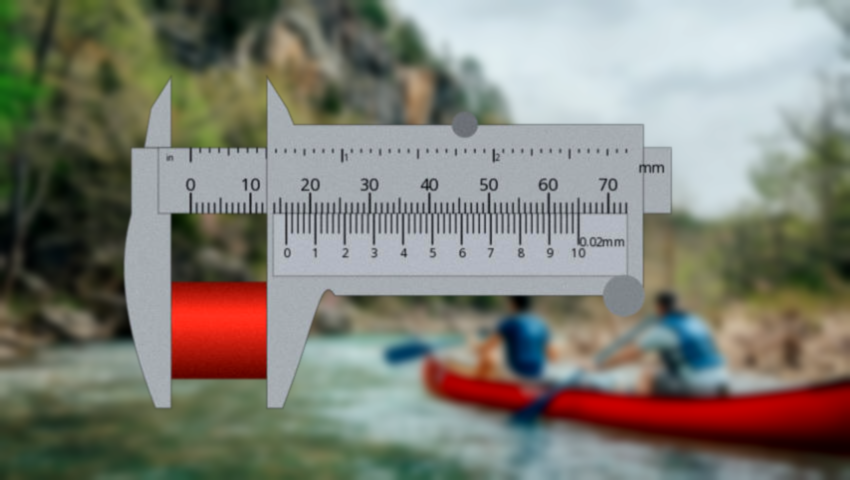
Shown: **16.0** mm
